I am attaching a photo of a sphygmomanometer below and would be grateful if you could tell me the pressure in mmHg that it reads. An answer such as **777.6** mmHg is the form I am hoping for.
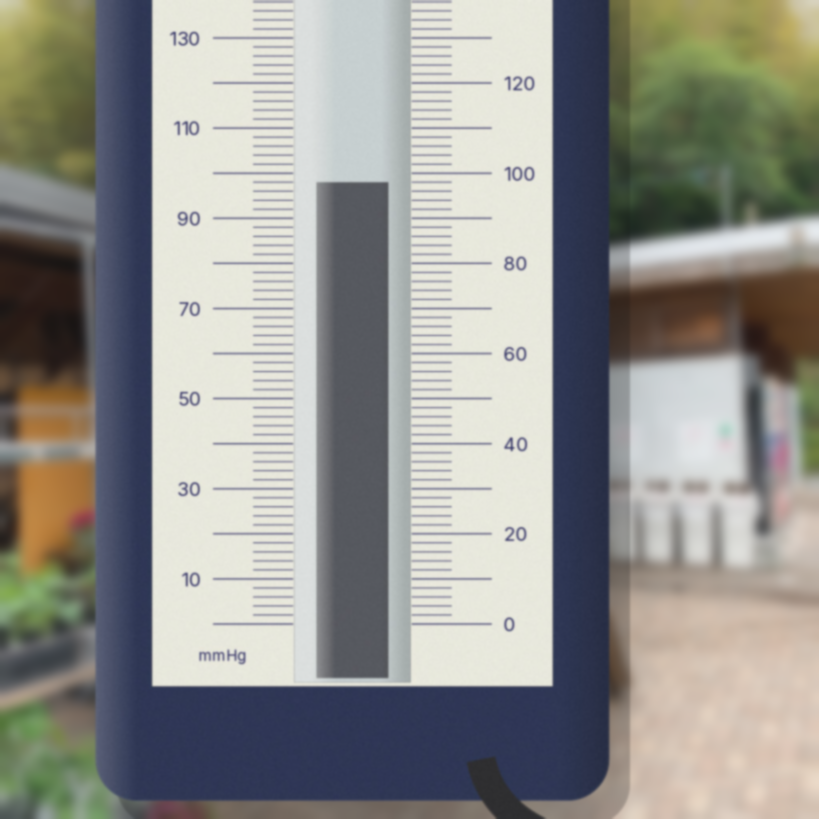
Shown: **98** mmHg
